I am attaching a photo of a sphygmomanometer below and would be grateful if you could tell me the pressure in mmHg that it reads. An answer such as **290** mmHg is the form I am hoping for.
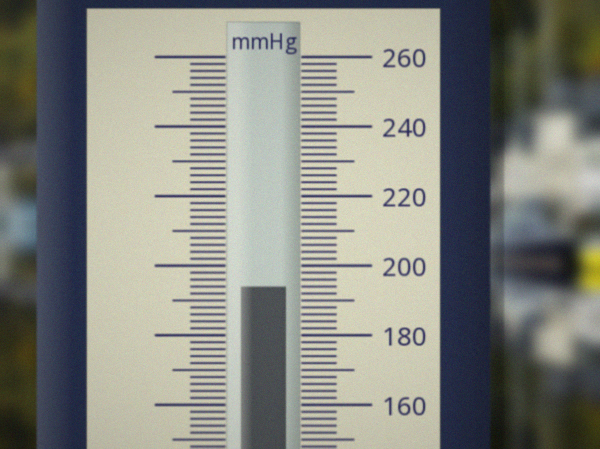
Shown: **194** mmHg
